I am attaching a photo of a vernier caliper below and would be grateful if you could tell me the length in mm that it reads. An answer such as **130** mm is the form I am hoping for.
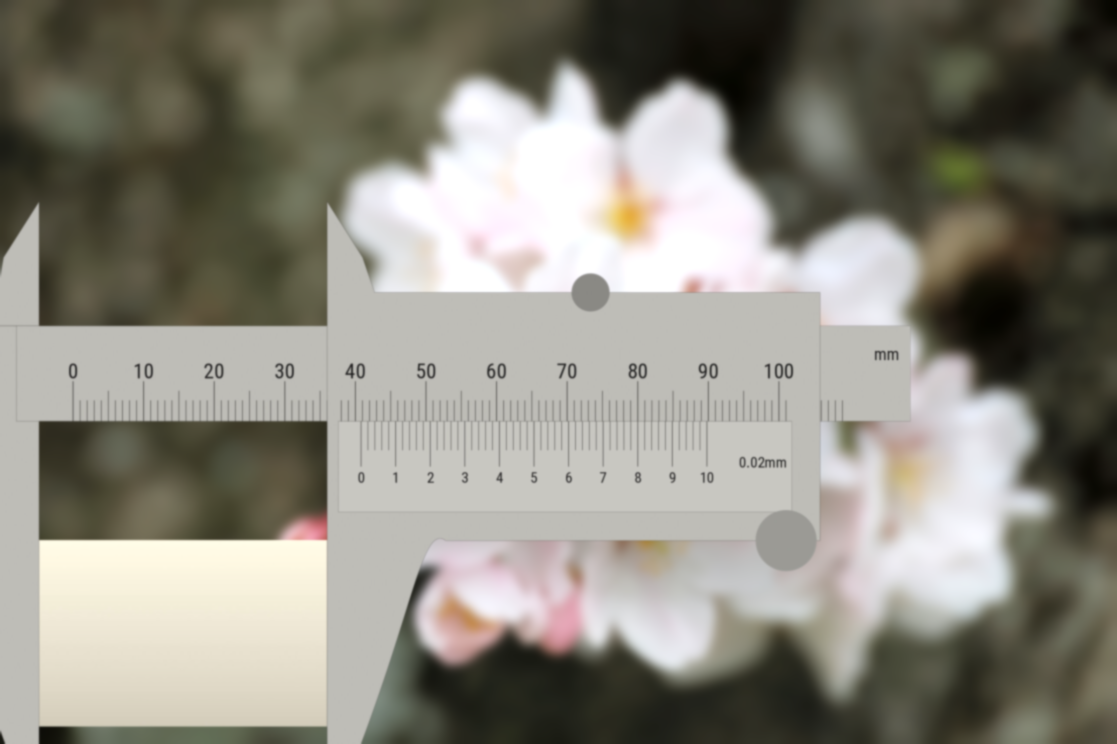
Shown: **40.8** mm
